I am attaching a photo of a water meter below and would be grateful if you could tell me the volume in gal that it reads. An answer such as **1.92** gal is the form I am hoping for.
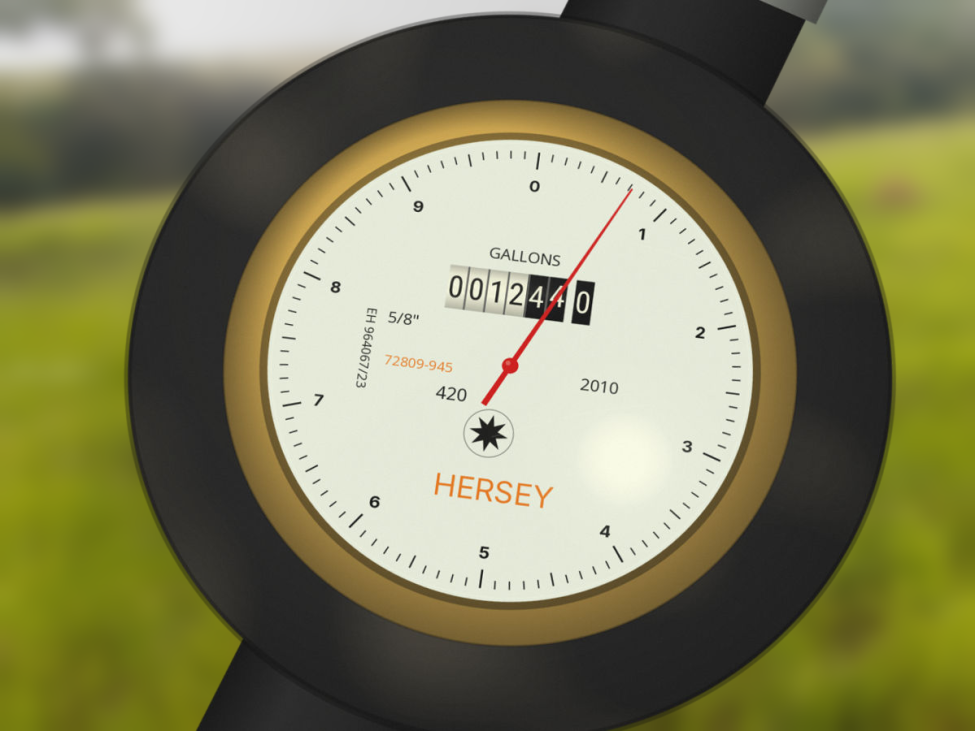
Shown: **12440.7** gal
